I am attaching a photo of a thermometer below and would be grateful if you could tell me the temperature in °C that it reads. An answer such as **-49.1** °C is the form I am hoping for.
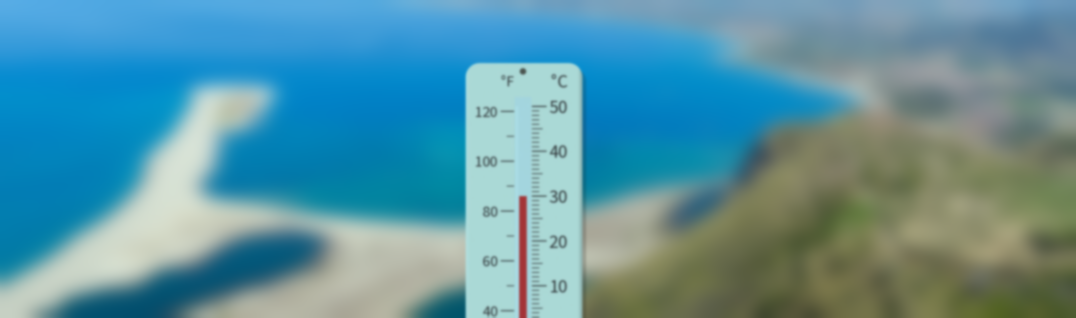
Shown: **30** °C
